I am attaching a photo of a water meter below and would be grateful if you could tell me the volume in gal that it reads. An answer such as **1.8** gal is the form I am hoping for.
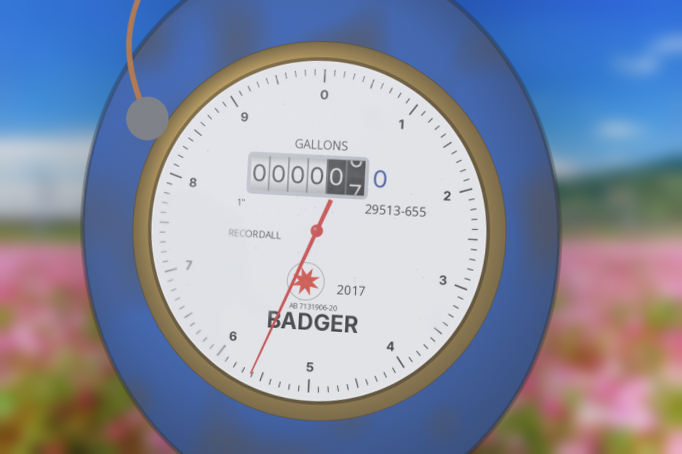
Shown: **65.6** gal
